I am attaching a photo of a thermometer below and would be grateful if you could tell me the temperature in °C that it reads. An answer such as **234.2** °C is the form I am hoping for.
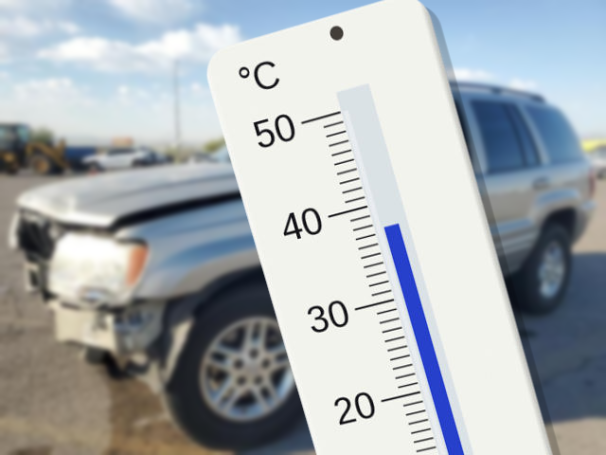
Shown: **37.5** °C
